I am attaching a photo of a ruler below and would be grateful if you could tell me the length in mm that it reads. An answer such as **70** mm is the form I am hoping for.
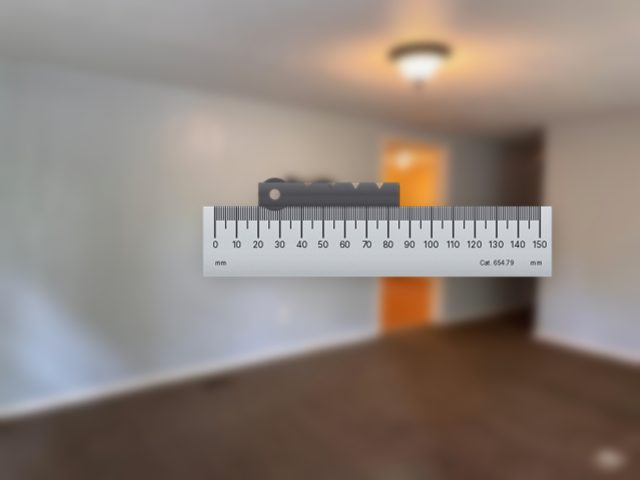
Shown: **65** mm
